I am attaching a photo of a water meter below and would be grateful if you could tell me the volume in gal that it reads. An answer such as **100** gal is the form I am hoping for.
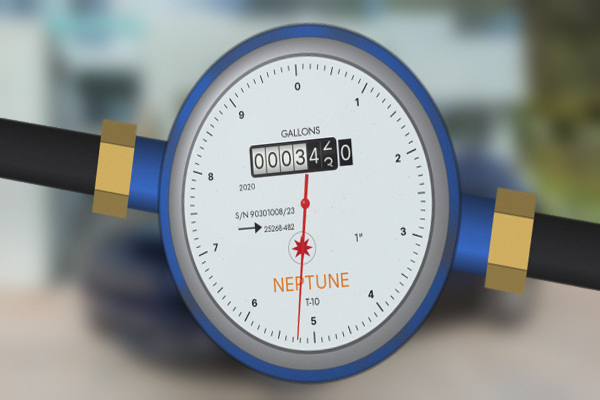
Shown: **3425.2** gal
